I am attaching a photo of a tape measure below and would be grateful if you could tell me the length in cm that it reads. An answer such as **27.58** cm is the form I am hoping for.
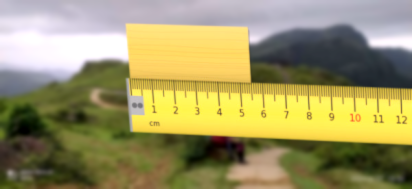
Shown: **5.5** cm
